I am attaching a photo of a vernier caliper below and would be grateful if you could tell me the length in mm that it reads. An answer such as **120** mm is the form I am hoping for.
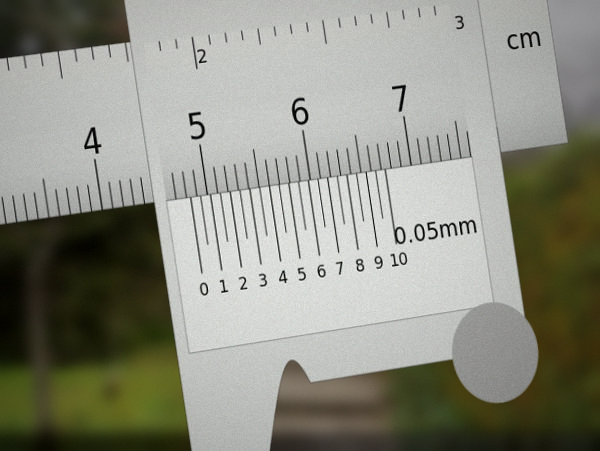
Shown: **48.4** mm
